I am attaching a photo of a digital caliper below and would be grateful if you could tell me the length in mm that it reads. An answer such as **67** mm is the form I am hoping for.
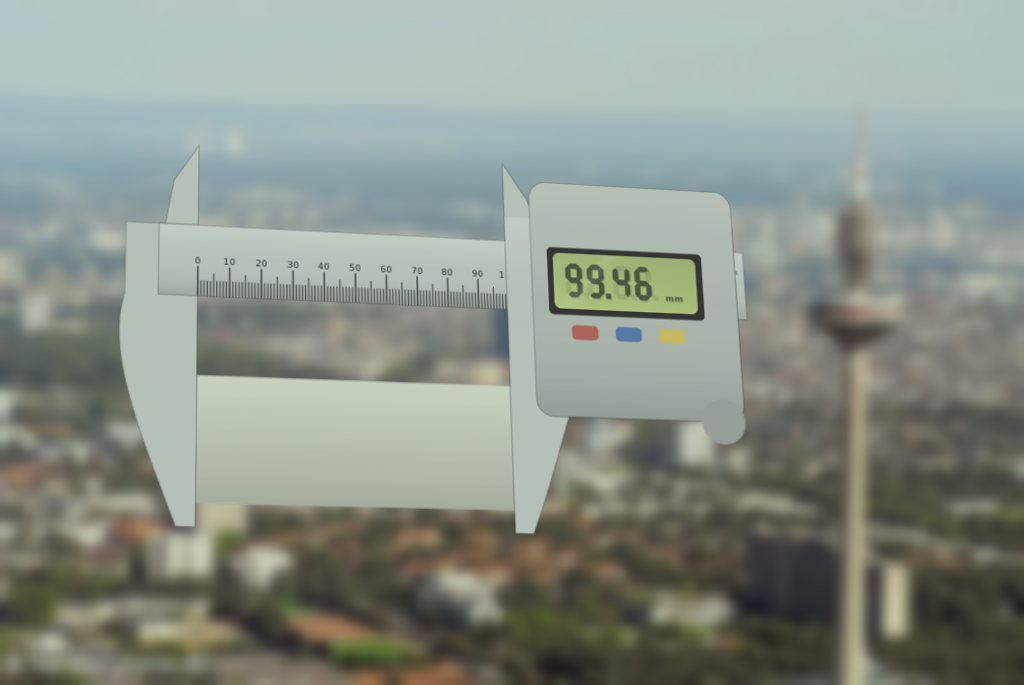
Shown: **99.46** mm
